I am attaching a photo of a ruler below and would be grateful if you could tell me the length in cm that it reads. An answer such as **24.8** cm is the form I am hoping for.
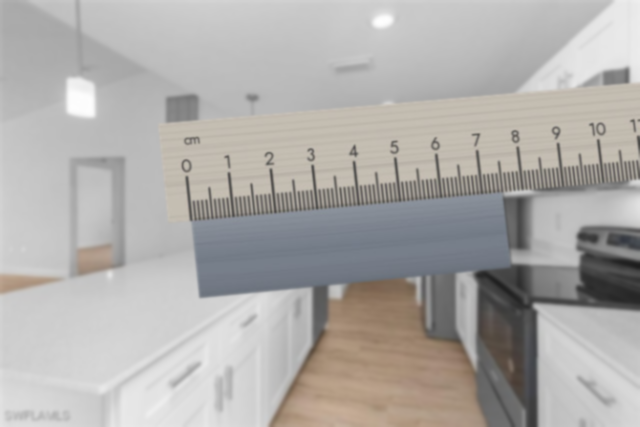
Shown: **7.5** cm
